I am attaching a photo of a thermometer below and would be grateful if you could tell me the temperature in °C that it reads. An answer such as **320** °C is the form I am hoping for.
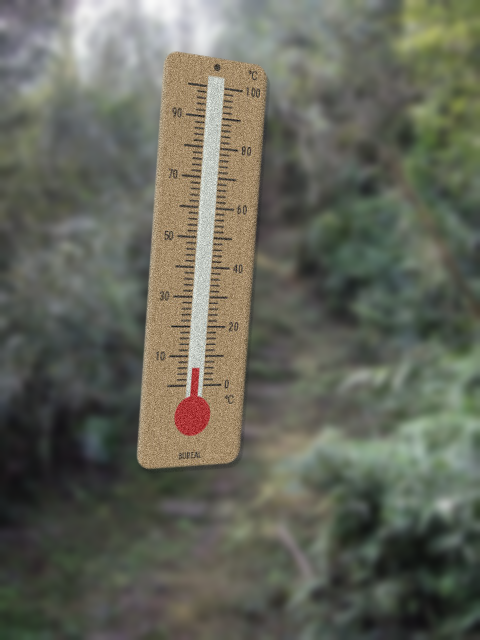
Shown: **6** °C
